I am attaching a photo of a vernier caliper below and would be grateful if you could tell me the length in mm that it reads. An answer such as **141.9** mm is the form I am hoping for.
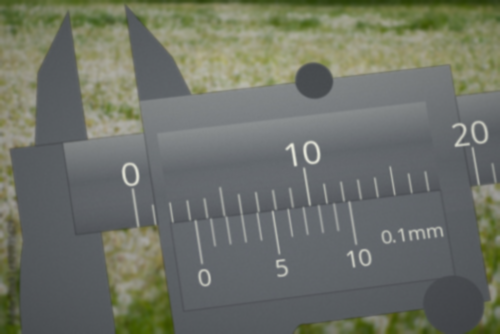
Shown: **3.3** mm
